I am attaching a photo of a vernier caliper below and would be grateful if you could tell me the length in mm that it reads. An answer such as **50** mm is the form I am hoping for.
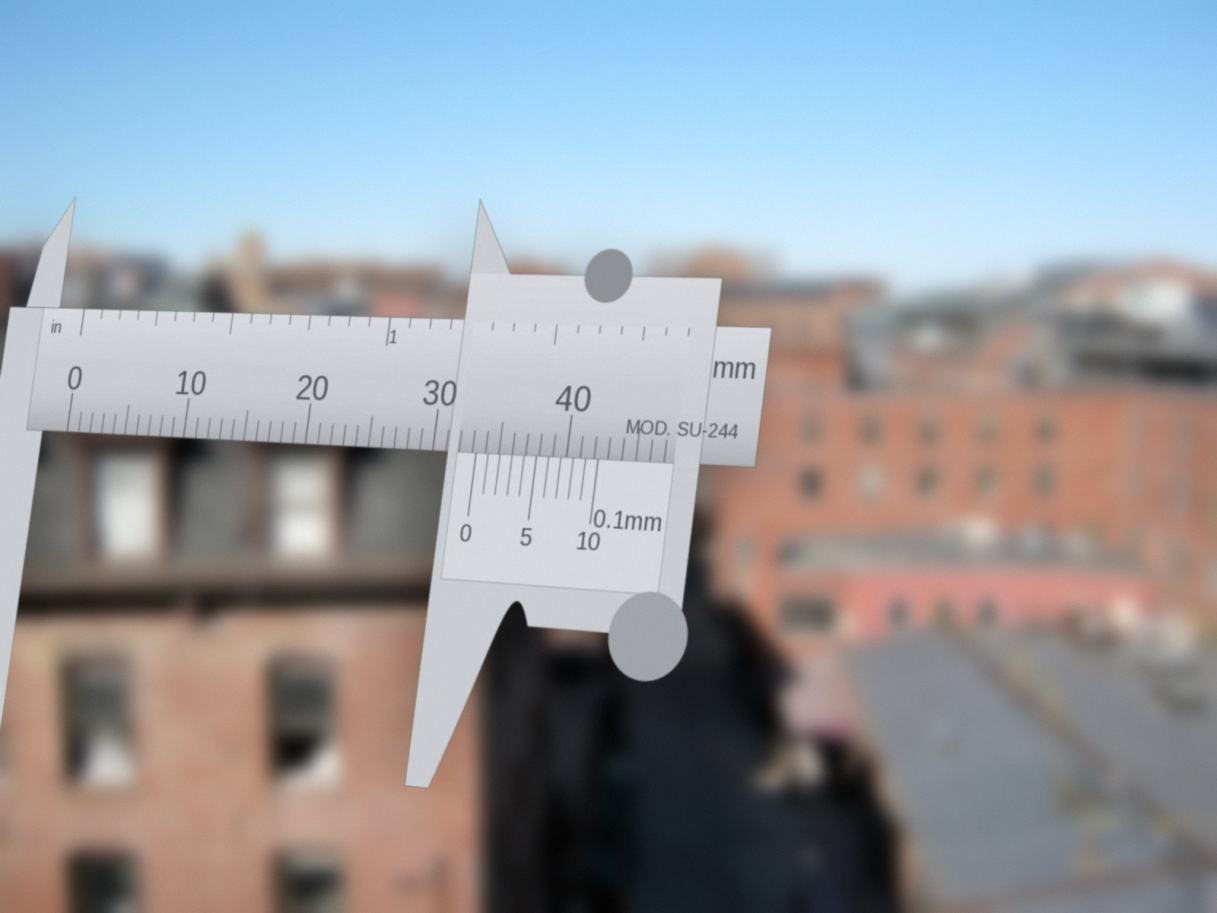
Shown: **33.3** mm
